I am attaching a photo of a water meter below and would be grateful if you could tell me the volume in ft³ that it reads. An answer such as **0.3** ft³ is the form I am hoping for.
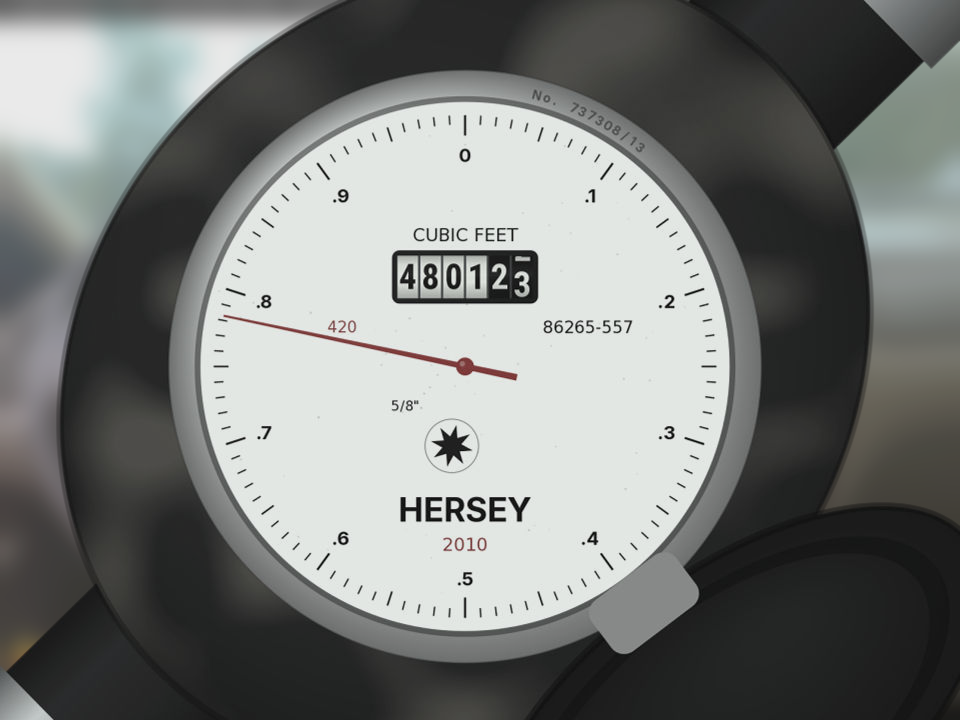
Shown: **480122.78** ft³
